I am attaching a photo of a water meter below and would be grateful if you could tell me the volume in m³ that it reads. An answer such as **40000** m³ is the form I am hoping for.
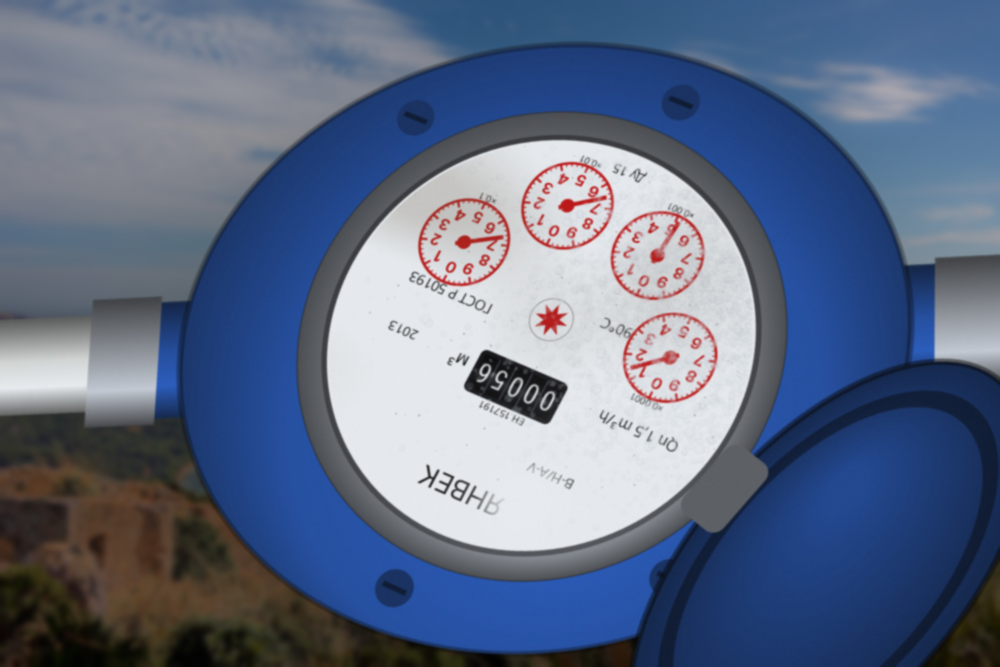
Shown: **56.6651** m³
